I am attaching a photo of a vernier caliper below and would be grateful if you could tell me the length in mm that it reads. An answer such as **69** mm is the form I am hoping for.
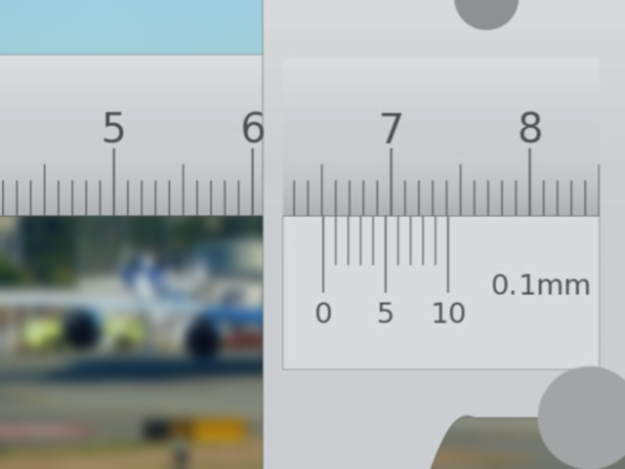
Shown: **65.1** mm
